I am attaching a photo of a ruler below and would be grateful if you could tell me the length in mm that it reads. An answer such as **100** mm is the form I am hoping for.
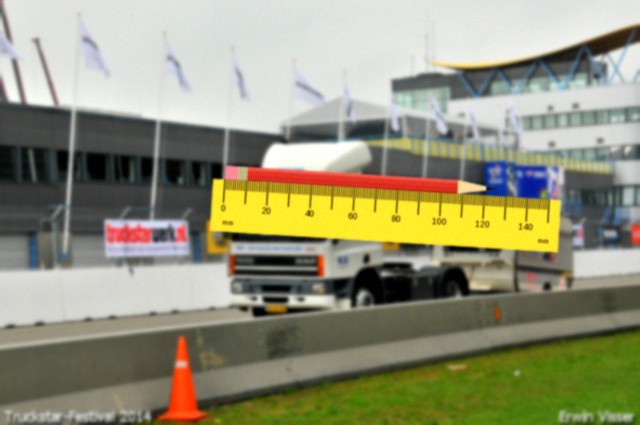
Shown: **125** mm
